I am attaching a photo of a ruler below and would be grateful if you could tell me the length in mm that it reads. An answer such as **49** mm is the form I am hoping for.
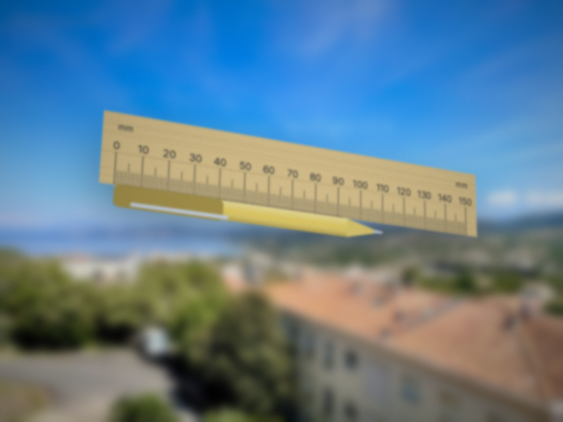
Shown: **110** mm
